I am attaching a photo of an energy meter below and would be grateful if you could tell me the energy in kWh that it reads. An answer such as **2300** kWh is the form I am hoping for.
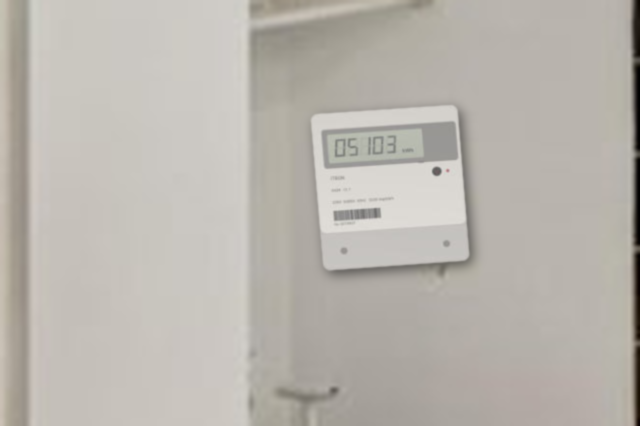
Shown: **5103** kWh
